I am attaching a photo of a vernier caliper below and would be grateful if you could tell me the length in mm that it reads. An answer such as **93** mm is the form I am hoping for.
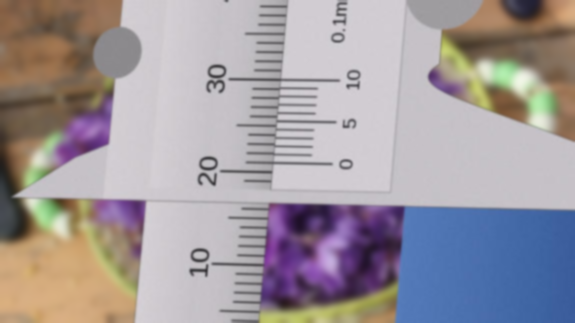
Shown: **21.0** mm
